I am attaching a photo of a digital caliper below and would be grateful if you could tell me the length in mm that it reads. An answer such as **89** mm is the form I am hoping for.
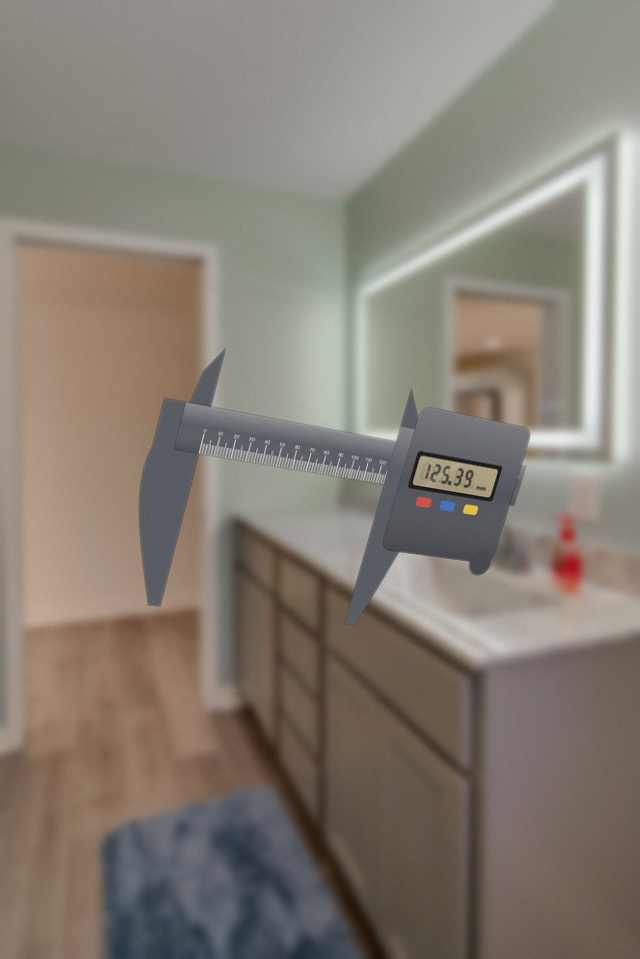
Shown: **125.39** mm
